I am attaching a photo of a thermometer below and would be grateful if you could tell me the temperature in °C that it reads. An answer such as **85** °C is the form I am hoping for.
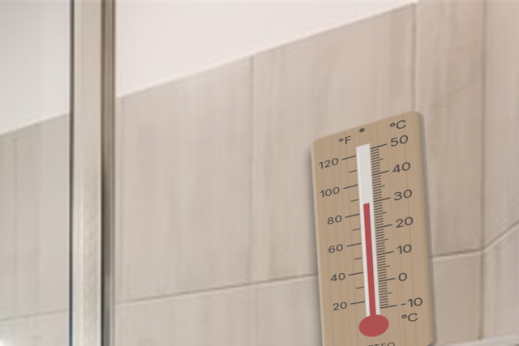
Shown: **30** °C
